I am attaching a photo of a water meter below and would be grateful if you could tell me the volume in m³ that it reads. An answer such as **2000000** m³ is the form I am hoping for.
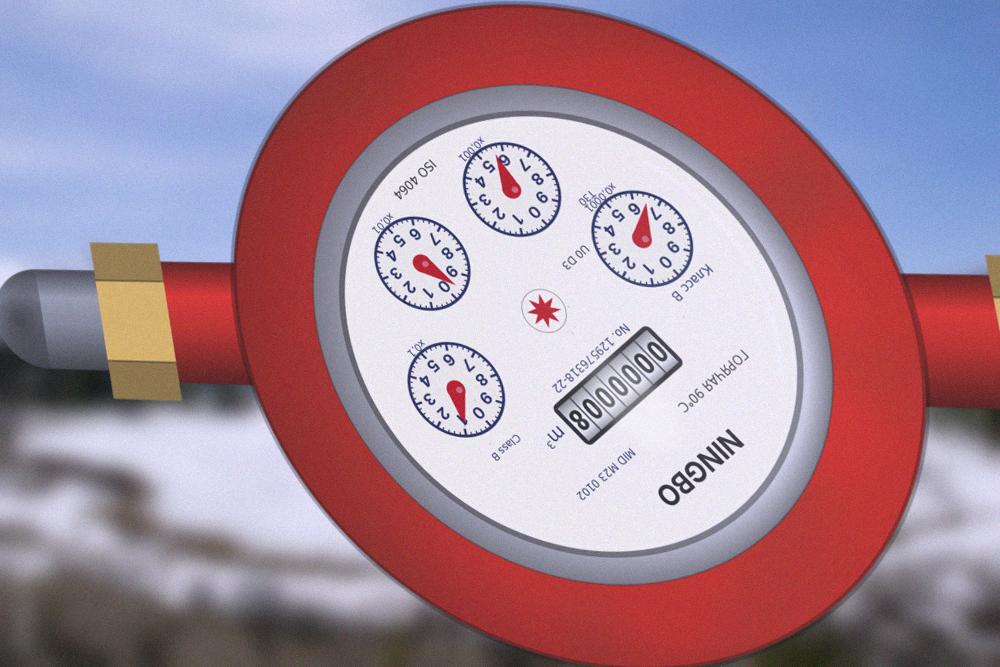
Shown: **8.0956** m³
